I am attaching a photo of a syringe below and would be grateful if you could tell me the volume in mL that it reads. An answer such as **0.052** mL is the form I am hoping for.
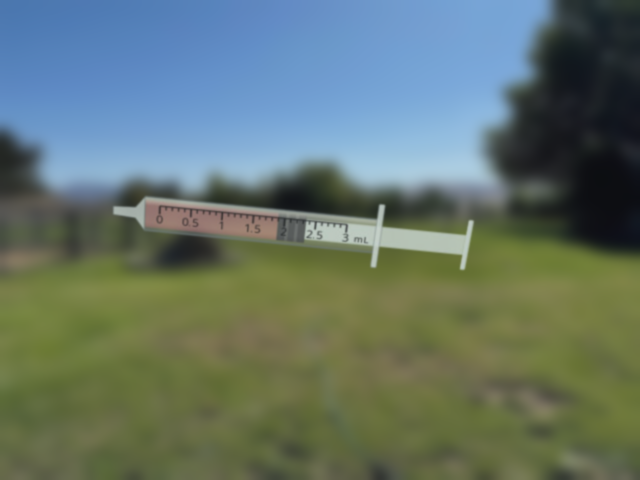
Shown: **1.9** mL
